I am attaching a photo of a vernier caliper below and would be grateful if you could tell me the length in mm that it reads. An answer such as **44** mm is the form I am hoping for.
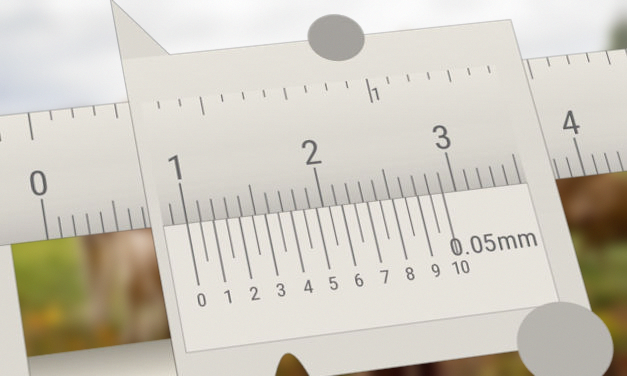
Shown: **10.0** mm
